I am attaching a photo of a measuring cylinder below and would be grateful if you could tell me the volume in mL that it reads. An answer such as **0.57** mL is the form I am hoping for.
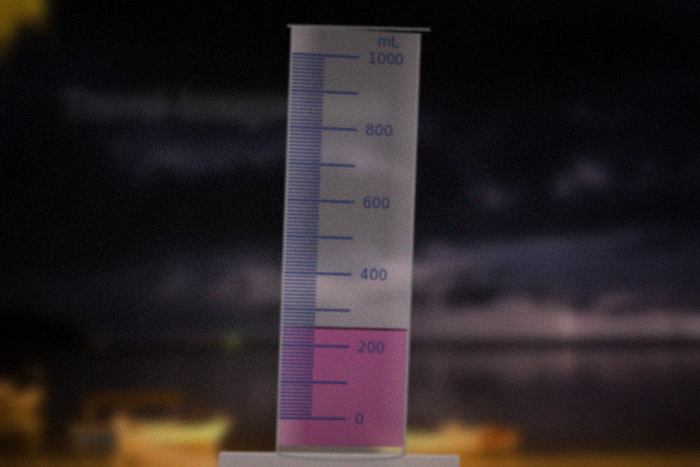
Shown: **250** mL
